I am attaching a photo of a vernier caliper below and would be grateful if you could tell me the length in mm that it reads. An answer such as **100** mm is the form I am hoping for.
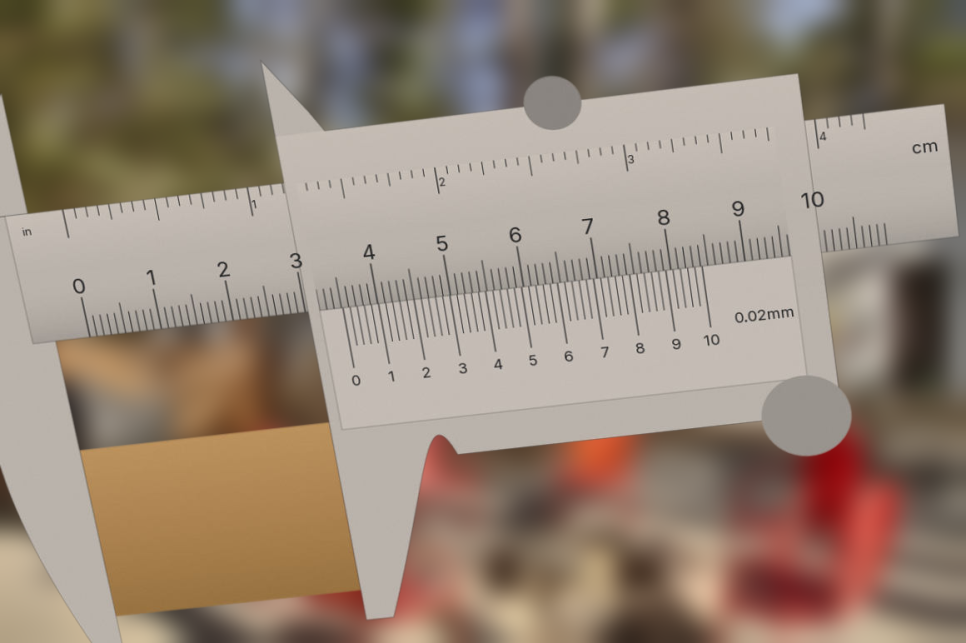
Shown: **35.2** mm
